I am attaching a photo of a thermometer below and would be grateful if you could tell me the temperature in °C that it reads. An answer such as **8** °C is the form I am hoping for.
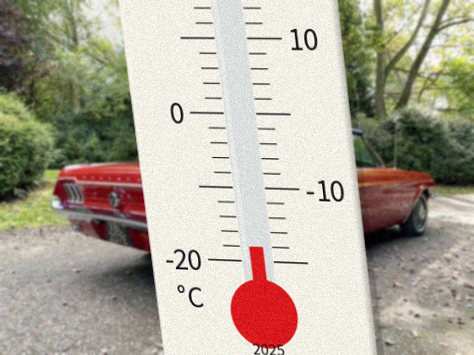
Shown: **-18** °C
